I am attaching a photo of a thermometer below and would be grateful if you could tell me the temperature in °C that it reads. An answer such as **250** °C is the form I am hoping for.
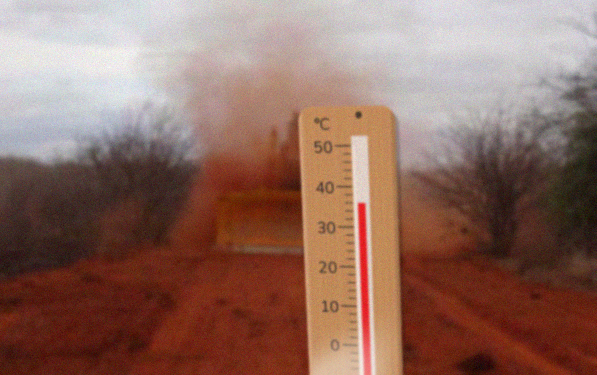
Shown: **36** °C
